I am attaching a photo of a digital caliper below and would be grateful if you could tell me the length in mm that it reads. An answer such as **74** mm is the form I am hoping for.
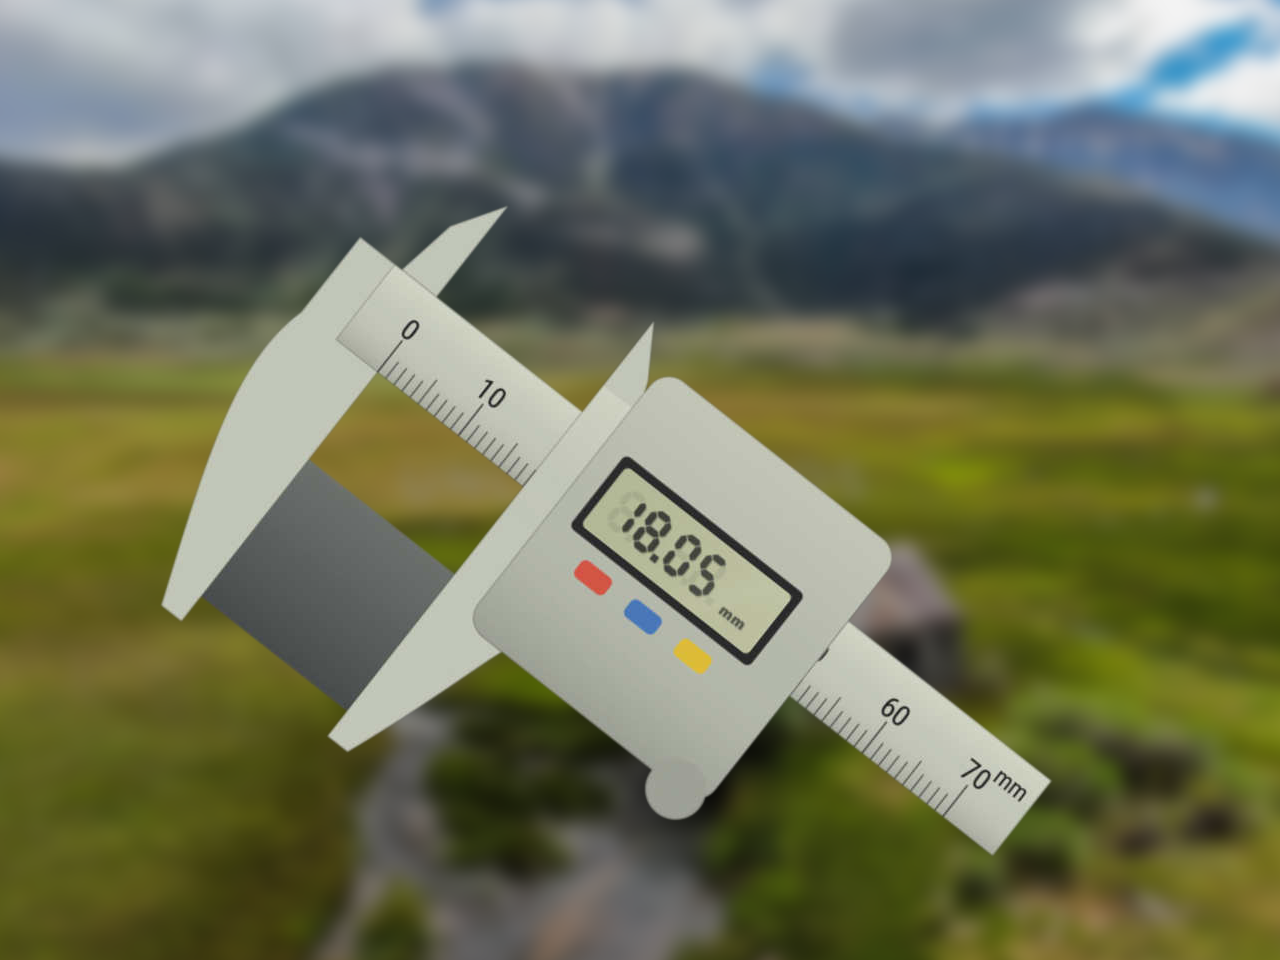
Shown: **18.05** mm
